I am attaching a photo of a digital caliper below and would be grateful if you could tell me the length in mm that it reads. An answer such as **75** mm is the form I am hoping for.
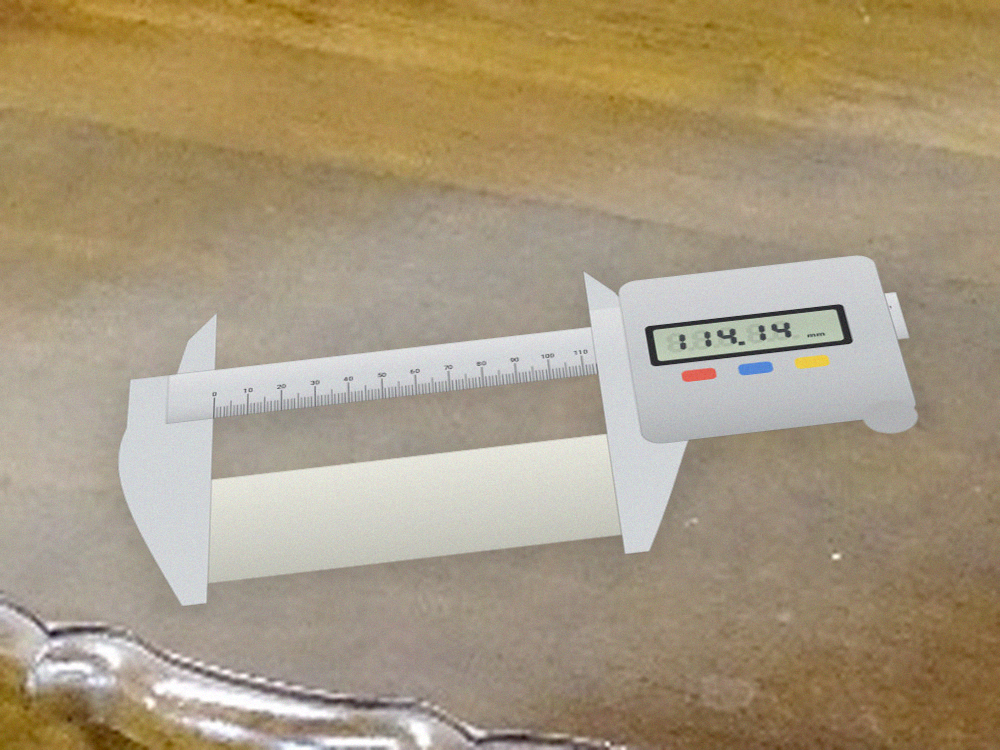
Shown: **114.14** mm
